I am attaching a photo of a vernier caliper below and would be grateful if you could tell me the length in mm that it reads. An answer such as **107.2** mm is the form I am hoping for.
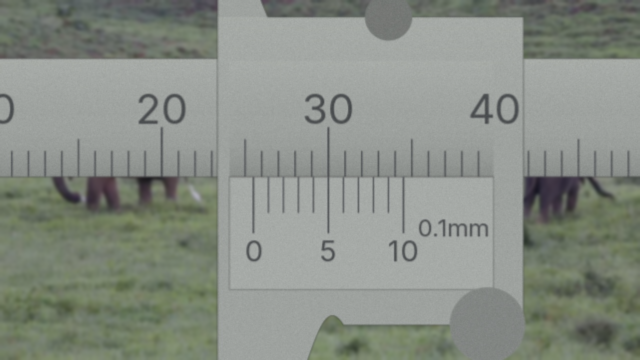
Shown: **25.5** mm
